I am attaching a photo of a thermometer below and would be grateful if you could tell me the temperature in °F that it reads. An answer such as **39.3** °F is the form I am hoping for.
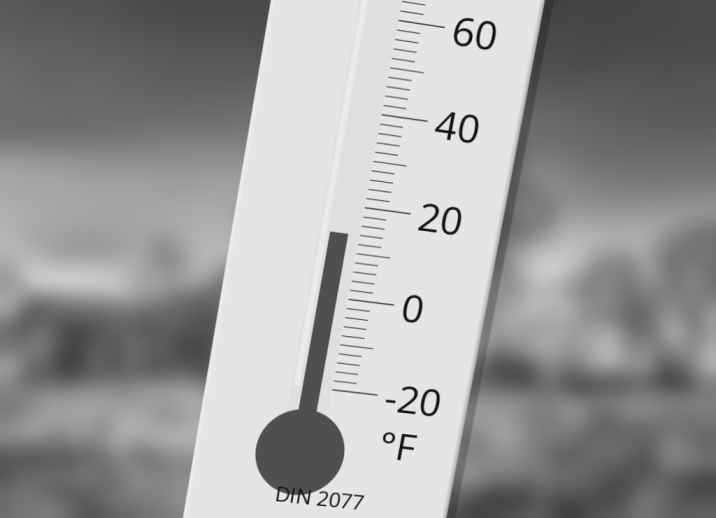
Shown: **14** °F
